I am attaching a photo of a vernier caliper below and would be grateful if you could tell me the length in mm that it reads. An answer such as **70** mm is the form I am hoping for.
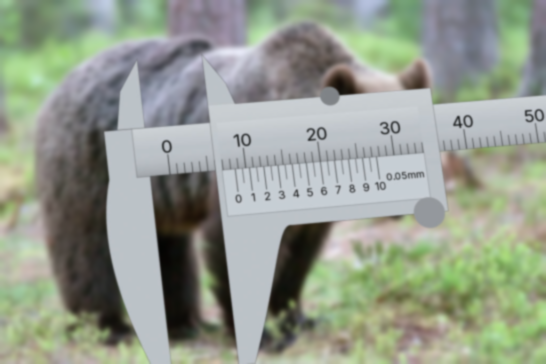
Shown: **8.6** mm
